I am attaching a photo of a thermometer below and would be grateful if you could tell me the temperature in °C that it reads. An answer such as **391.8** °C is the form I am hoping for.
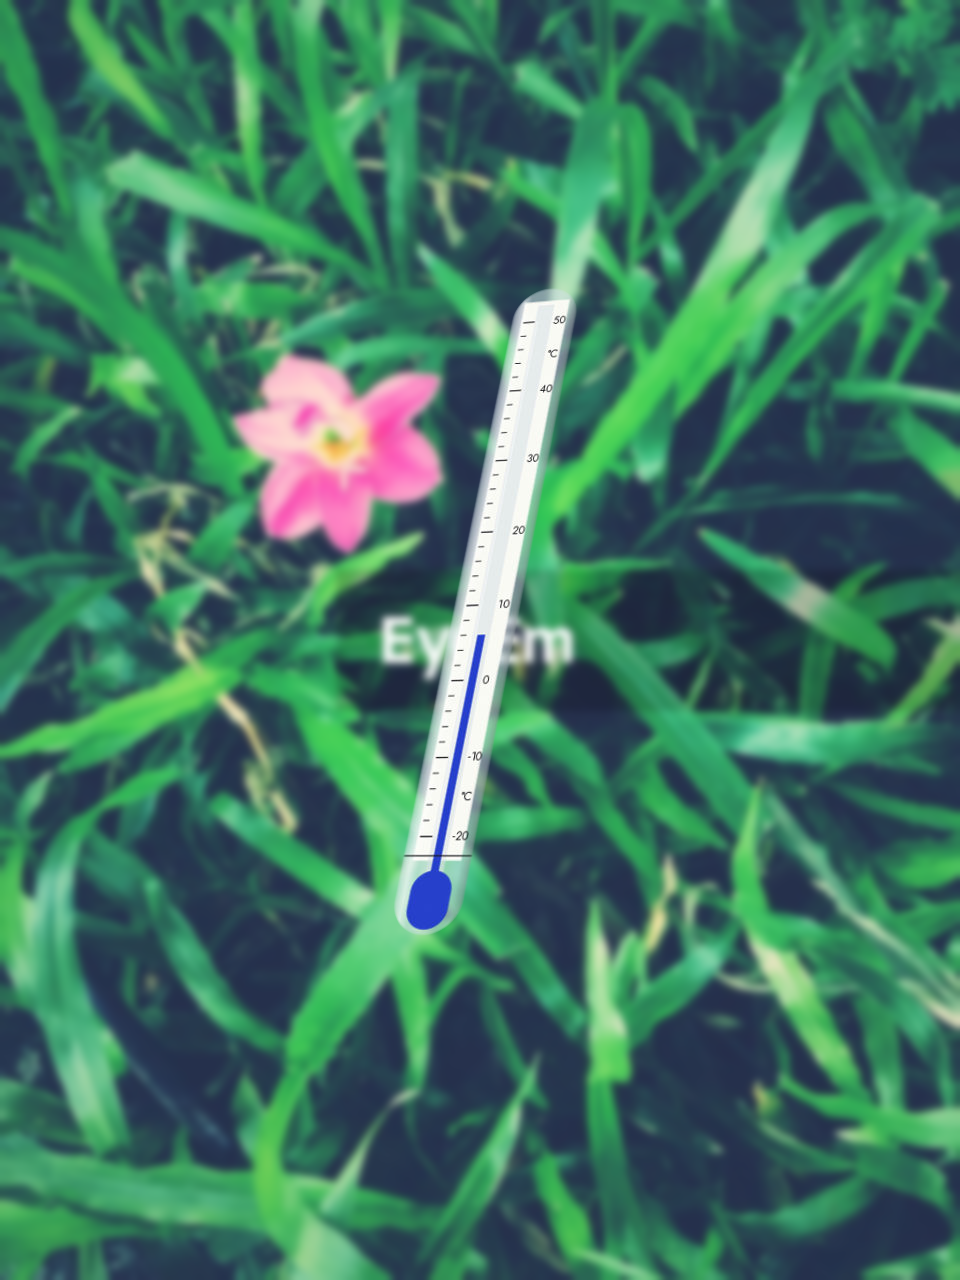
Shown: **6** °C
